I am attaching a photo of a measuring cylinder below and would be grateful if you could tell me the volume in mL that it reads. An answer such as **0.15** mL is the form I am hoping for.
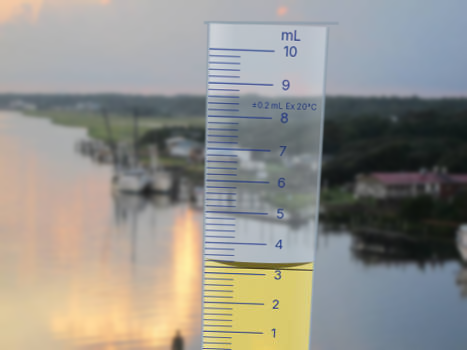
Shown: **3.2** mL
